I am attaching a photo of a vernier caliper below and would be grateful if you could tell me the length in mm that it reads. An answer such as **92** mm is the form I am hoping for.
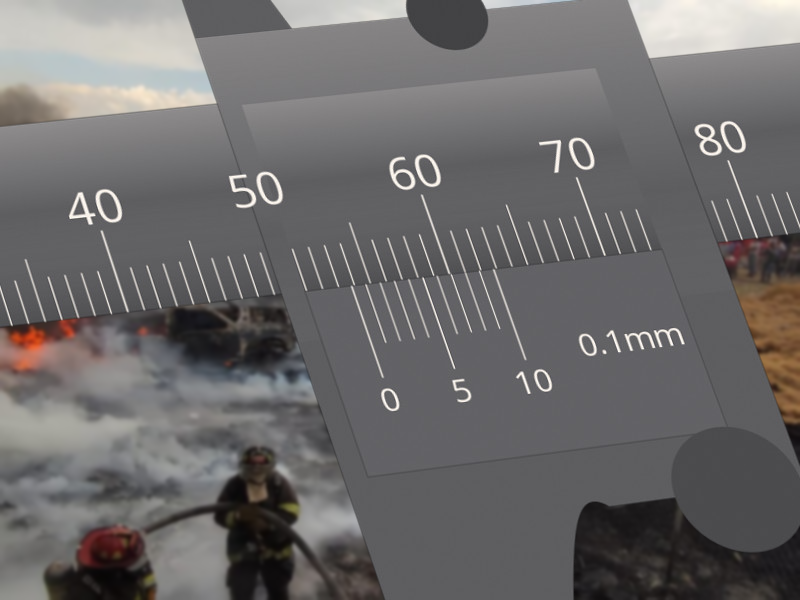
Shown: **53.8** mm
